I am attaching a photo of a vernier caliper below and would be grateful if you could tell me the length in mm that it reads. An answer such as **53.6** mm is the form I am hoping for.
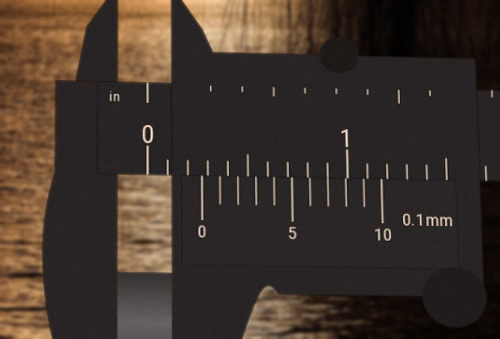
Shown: **2.7** mm
